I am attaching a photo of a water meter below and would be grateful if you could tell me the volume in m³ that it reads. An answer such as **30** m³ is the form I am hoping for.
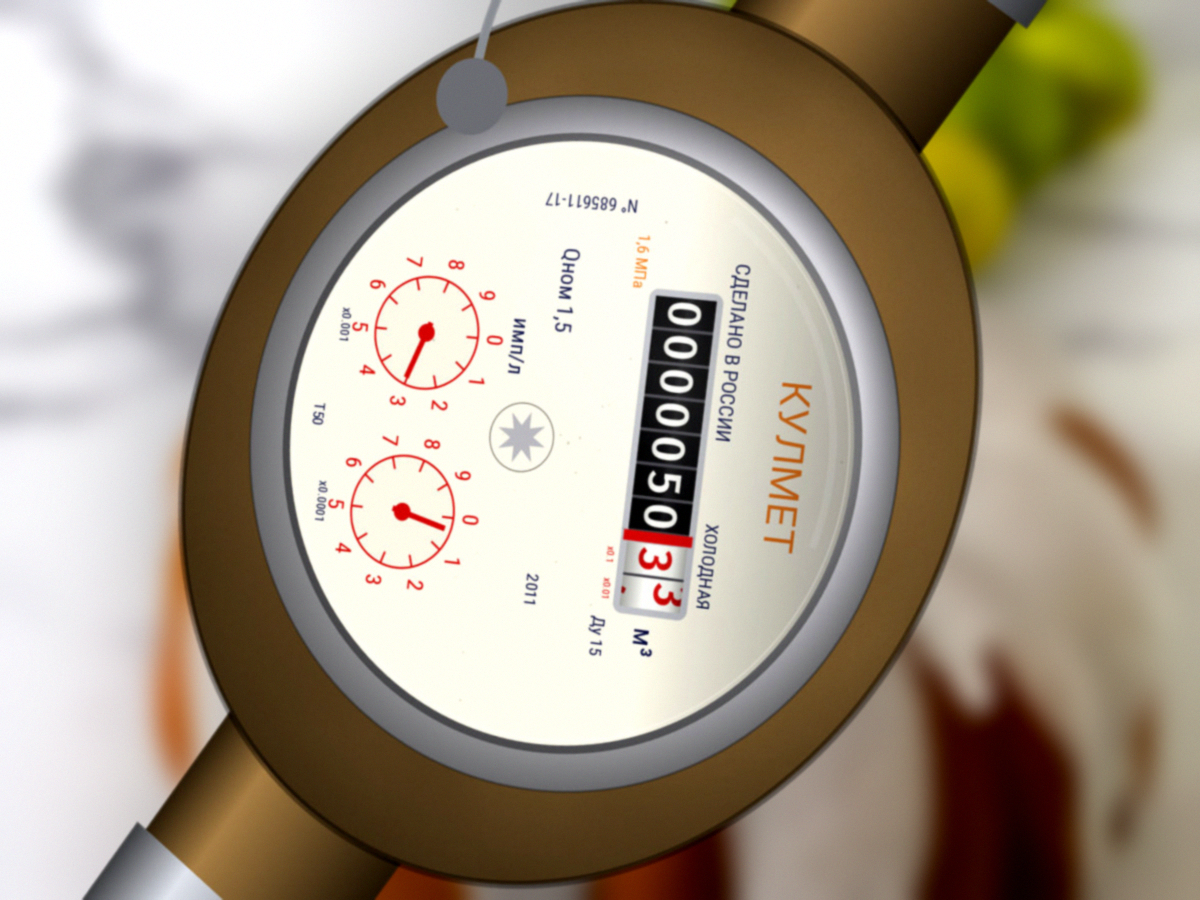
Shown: **50.3330** m³
